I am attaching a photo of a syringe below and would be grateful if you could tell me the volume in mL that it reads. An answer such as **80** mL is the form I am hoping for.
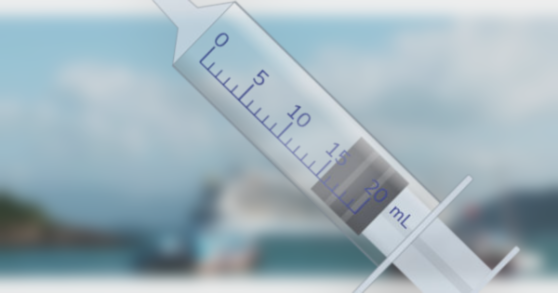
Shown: **15.5** mL
